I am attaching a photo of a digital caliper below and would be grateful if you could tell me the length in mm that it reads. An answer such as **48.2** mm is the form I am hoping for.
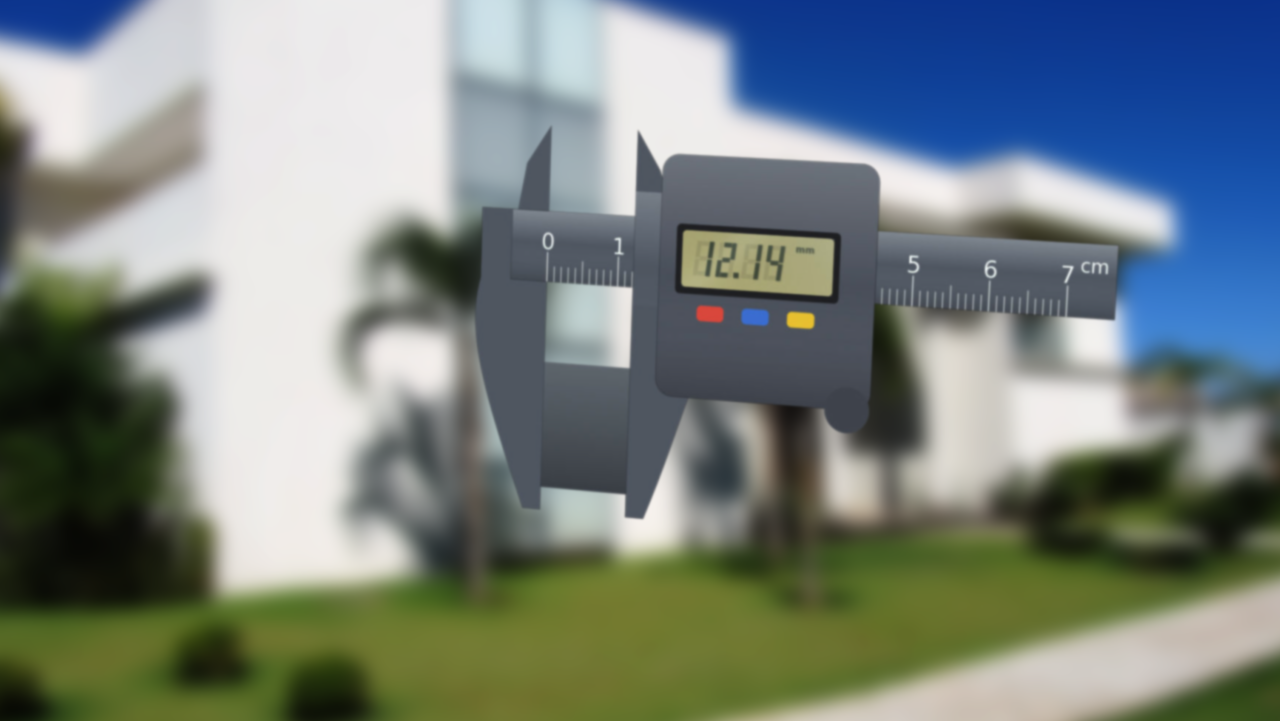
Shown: **12.14** mm
